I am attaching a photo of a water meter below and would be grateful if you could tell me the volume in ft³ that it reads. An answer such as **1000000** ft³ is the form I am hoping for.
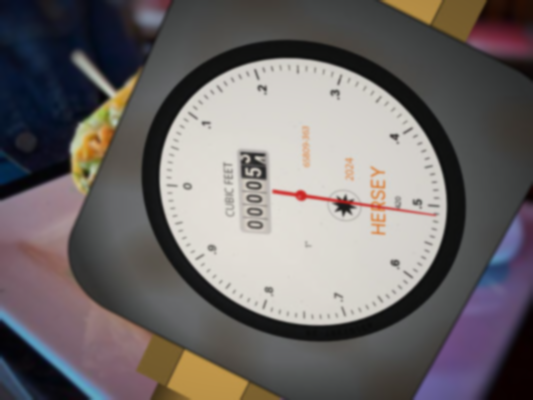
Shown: **53.51** ft³
